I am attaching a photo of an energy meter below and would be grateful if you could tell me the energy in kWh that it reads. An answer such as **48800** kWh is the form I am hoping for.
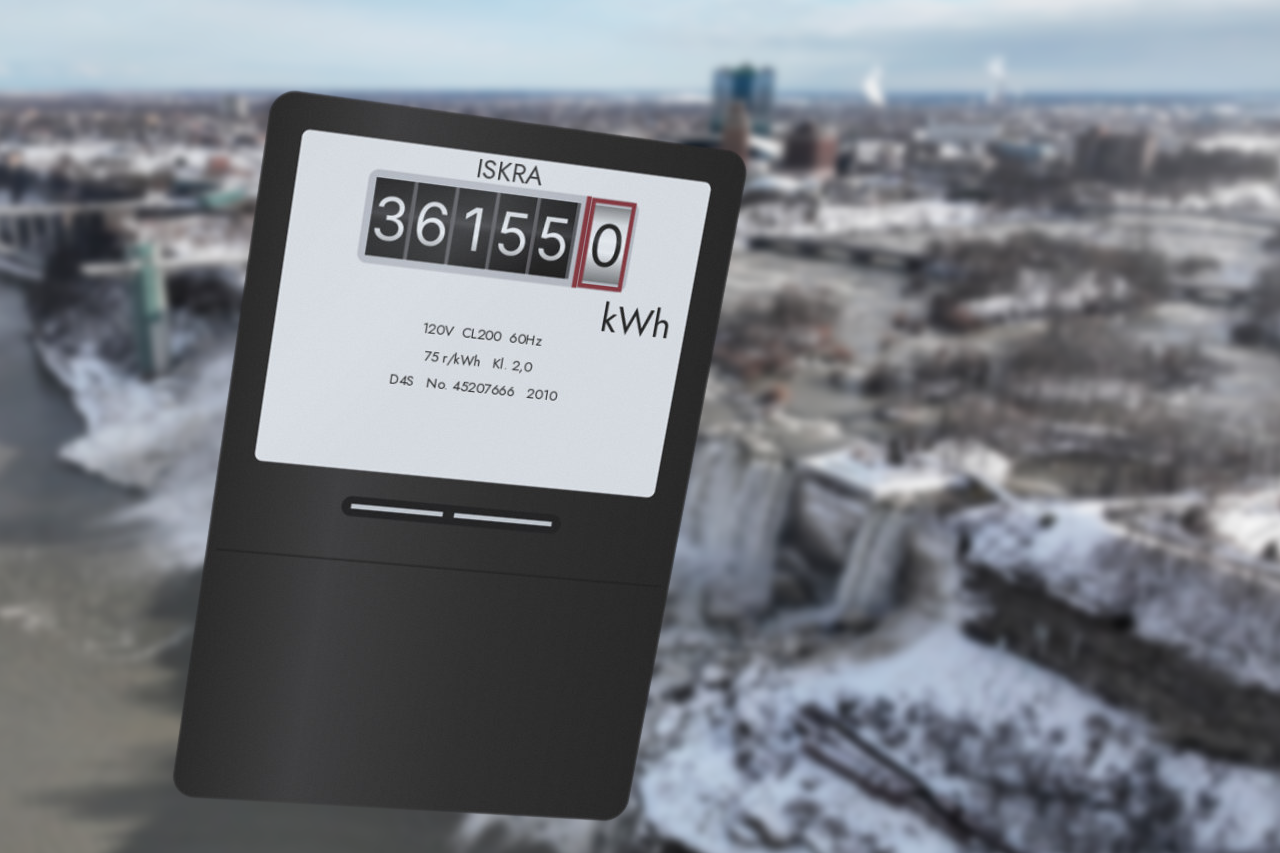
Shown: **36155.0** kWh
